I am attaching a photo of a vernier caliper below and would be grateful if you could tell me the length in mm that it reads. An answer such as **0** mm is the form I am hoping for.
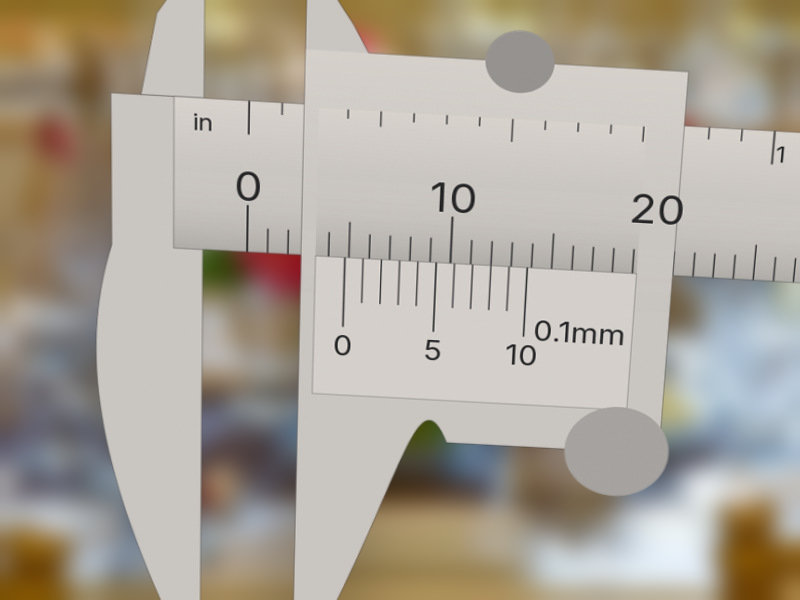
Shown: **4.8** mm
